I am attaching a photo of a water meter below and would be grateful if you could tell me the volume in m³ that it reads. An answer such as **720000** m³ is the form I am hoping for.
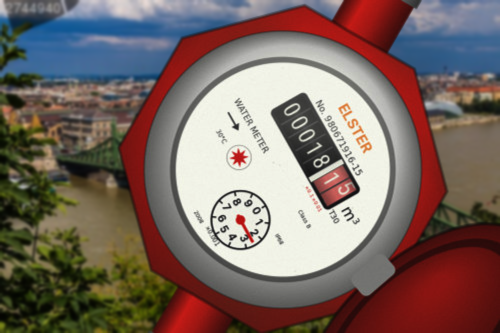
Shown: **18.152** m³
